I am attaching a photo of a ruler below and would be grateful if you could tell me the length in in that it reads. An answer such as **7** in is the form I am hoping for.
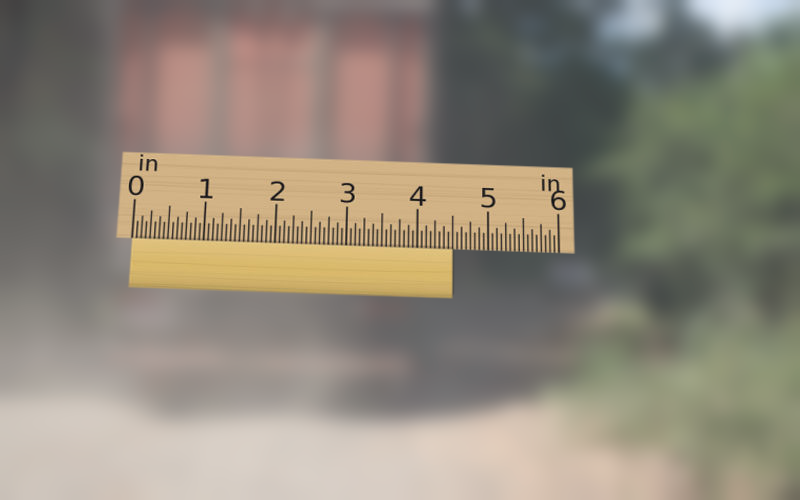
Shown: **4.5** in
